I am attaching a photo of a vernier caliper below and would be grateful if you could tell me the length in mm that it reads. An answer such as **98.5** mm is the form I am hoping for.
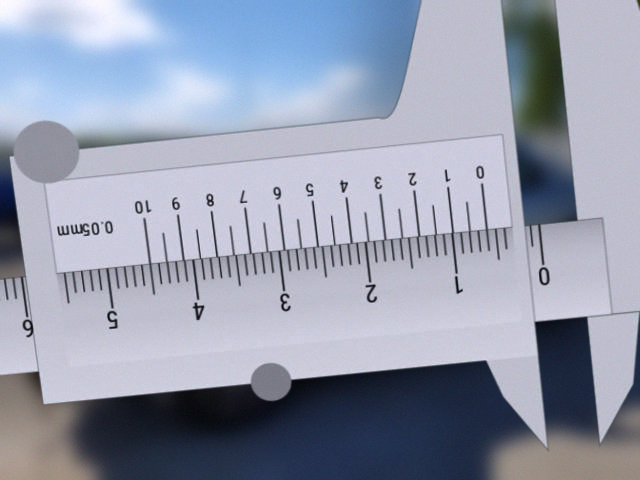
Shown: **6.0** mm
